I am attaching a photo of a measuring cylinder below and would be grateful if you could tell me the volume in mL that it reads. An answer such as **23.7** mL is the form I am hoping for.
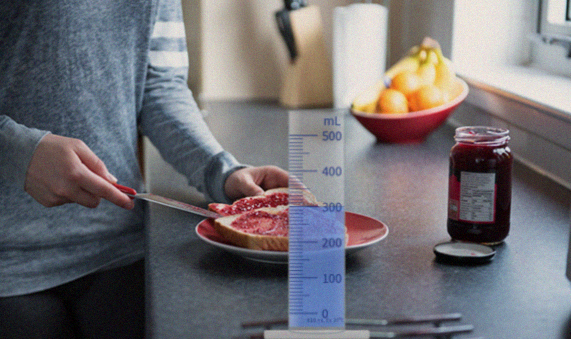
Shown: **300** mL
